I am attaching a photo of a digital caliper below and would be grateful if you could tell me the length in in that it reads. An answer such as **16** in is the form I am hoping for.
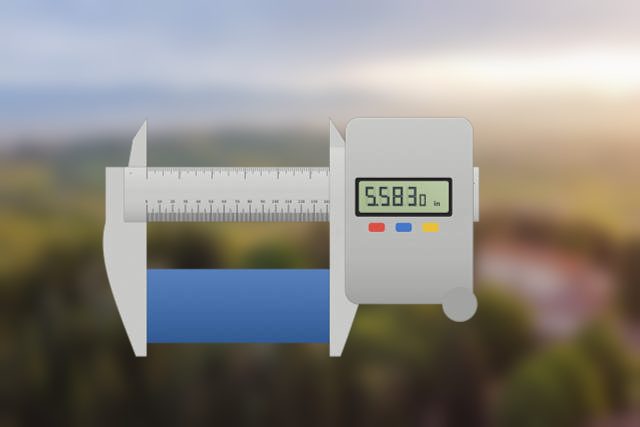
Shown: **5.5830** in
